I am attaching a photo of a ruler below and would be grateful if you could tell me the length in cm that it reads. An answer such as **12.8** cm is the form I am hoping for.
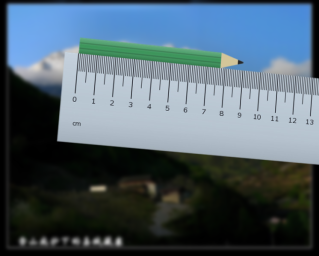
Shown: **9** cm
